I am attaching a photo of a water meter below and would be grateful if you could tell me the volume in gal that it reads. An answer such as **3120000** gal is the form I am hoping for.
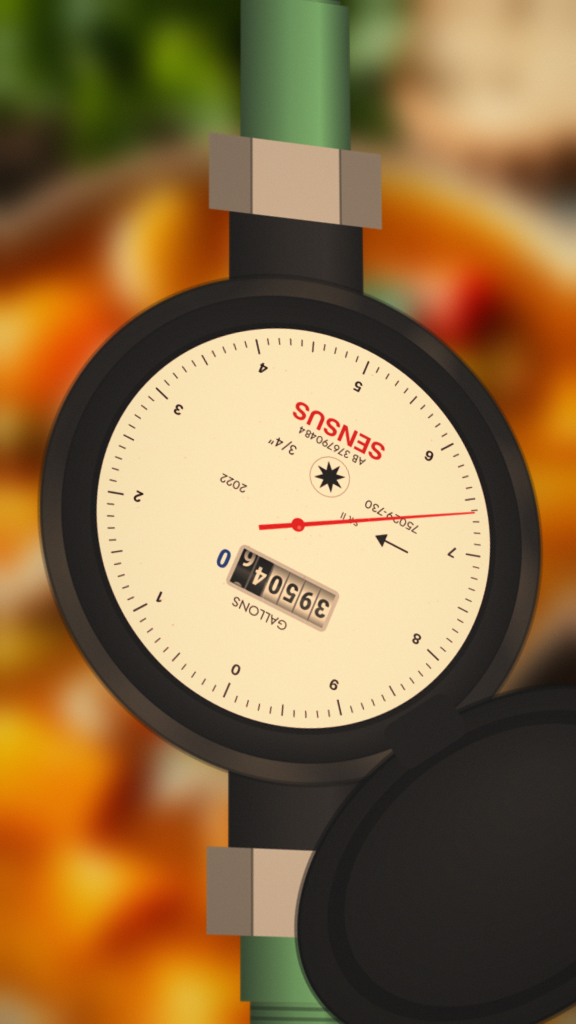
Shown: **3950456.6** gal
